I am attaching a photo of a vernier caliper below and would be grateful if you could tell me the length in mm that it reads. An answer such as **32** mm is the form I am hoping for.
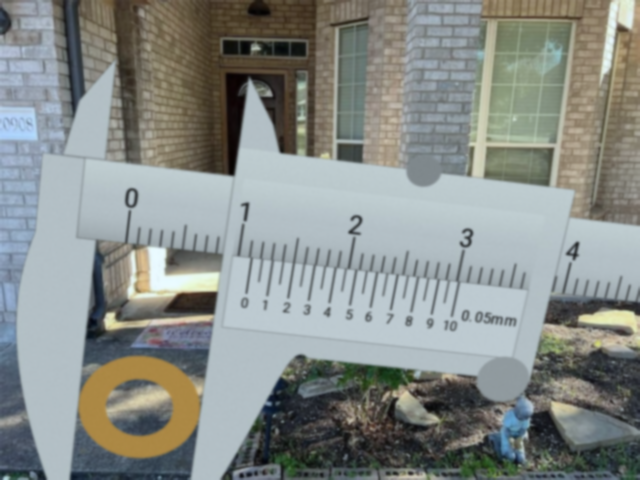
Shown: **11.2** mm
